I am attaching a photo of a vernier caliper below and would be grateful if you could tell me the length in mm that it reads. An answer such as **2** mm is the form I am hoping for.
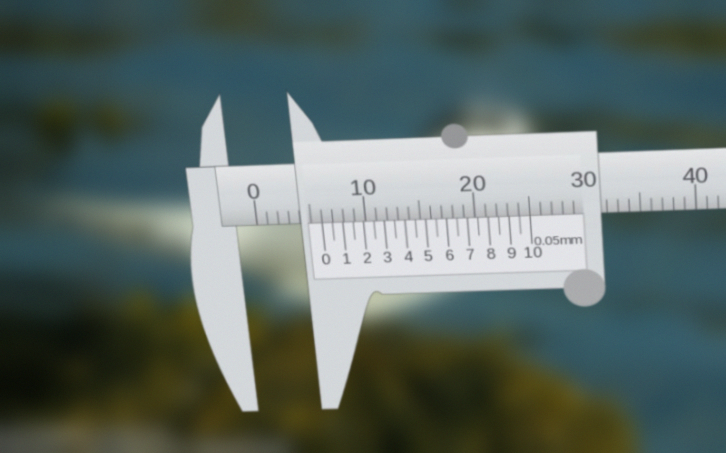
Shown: **6.0** mm
